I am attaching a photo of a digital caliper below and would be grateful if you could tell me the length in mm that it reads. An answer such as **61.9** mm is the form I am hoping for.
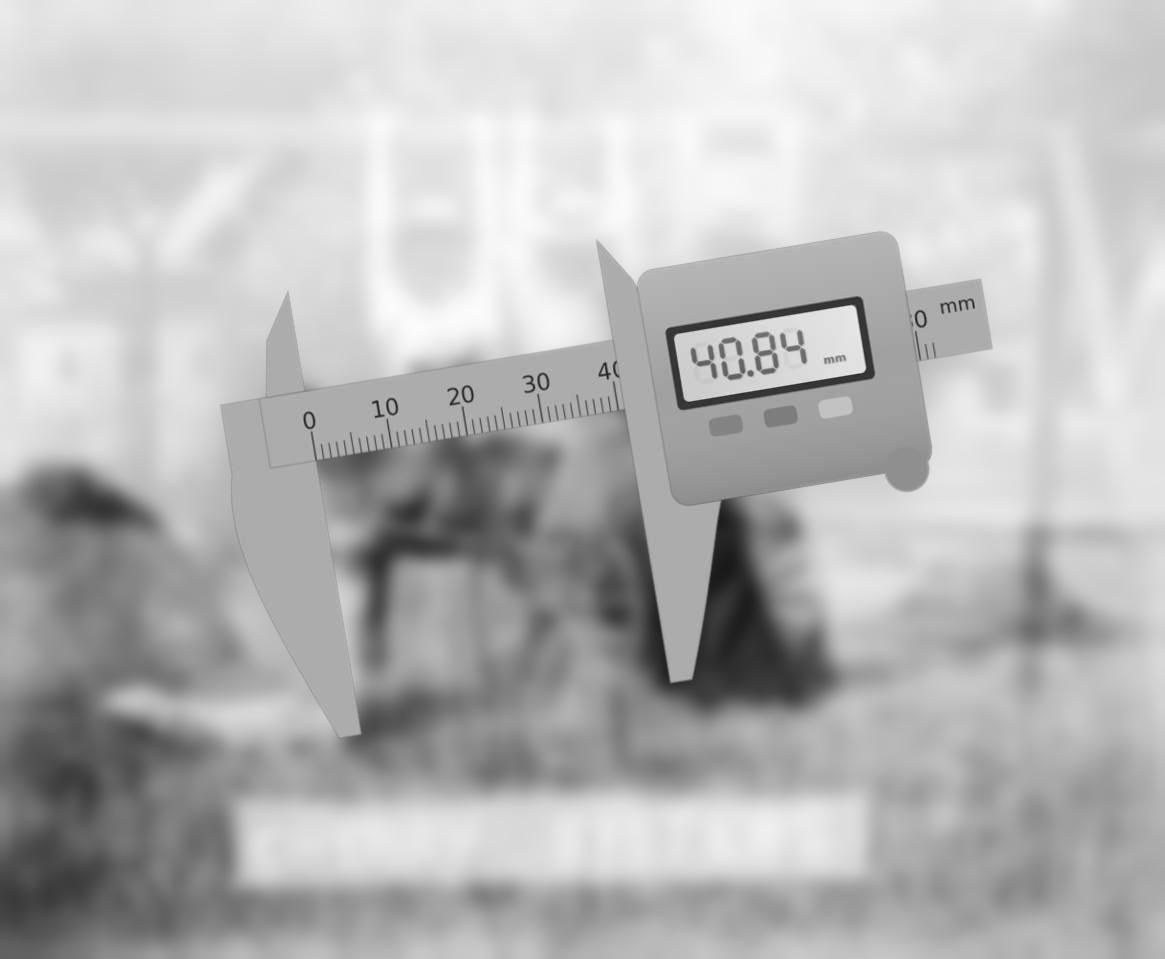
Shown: **40.84** mm
